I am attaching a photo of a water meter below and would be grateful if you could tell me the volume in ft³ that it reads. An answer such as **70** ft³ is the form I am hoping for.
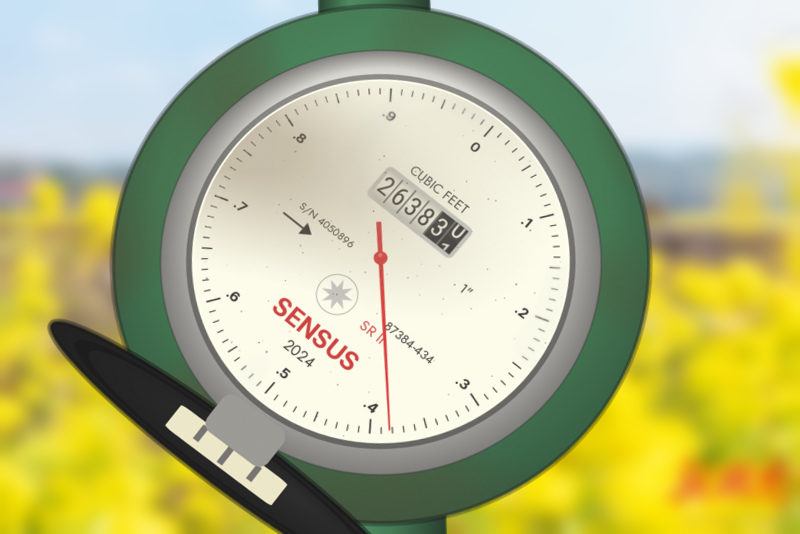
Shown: **263830.38** ft³
